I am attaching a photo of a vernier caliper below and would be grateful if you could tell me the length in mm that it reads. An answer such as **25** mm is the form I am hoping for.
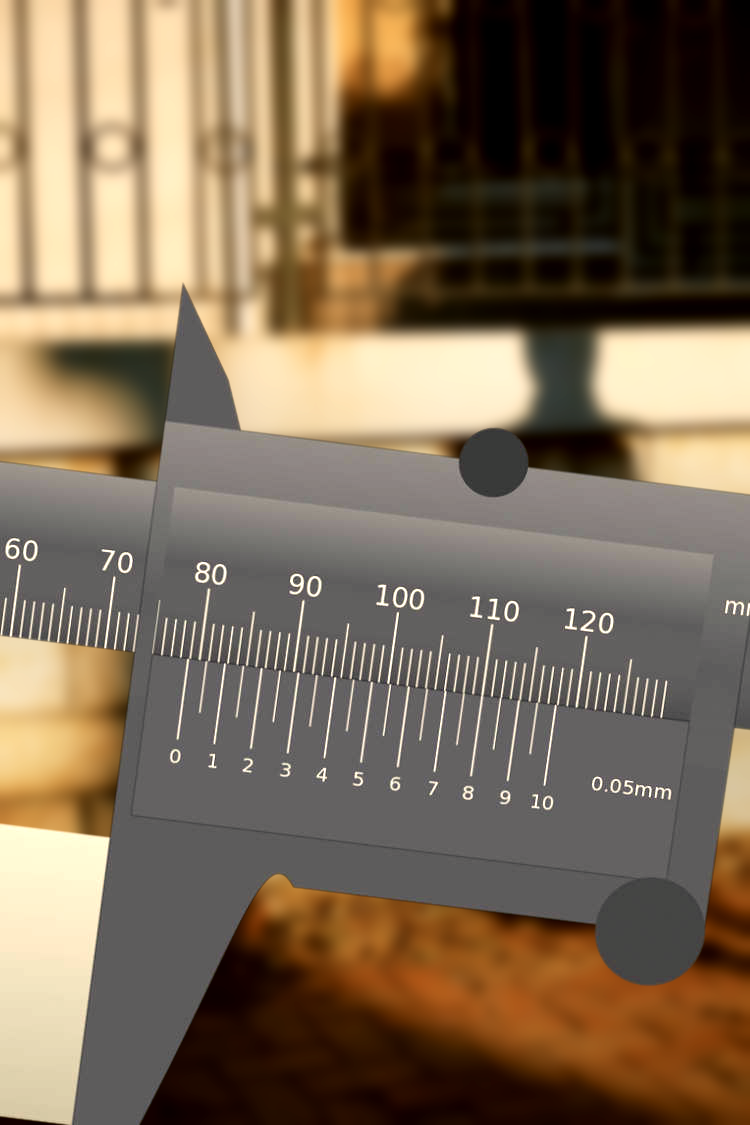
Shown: **78.8** mm
